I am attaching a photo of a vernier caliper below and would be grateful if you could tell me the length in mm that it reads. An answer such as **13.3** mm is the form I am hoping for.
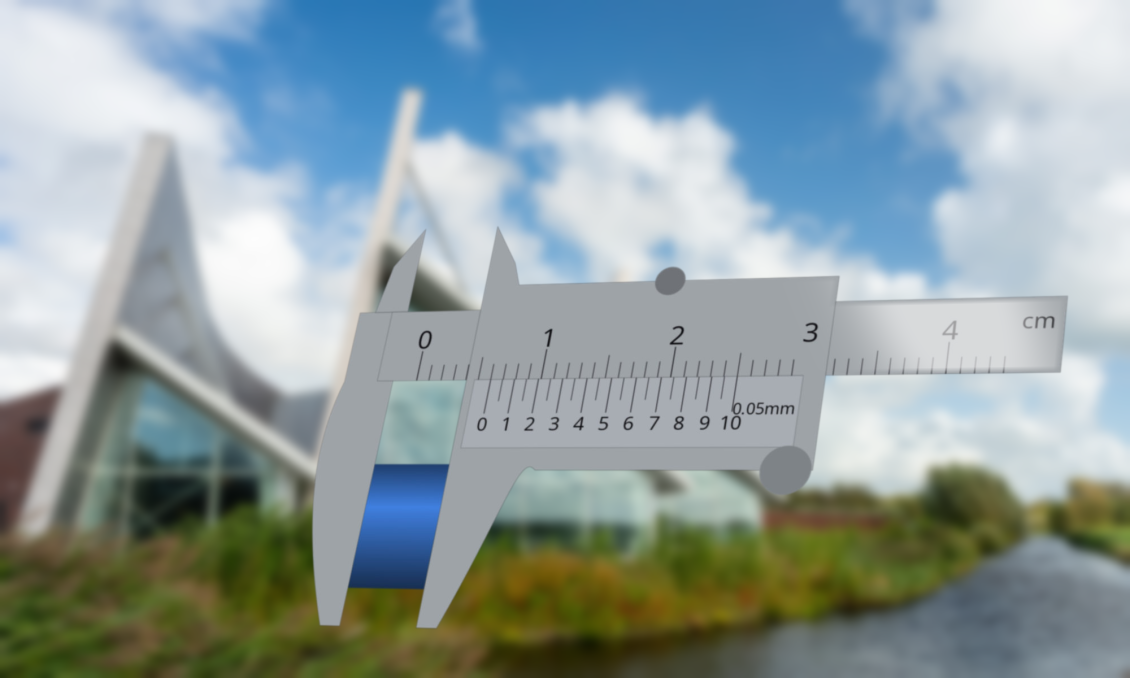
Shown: **6.0** mm
